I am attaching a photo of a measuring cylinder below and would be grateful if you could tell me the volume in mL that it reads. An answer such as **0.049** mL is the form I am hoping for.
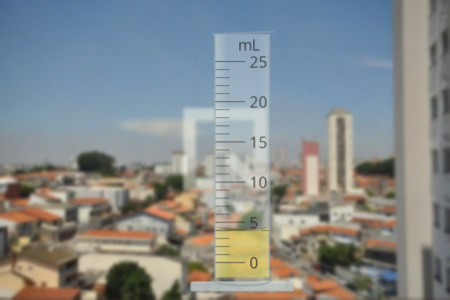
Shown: **4** mL
